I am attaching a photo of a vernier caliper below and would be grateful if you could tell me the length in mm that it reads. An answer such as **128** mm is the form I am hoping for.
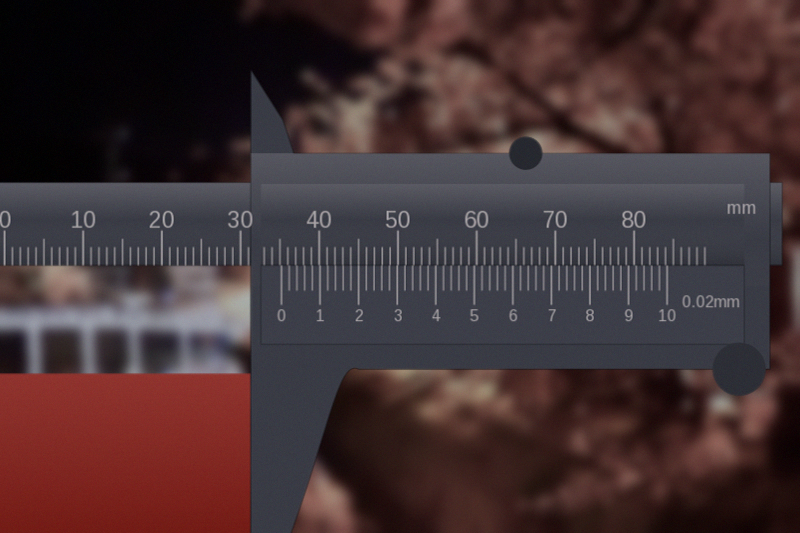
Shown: **35.2** mm
